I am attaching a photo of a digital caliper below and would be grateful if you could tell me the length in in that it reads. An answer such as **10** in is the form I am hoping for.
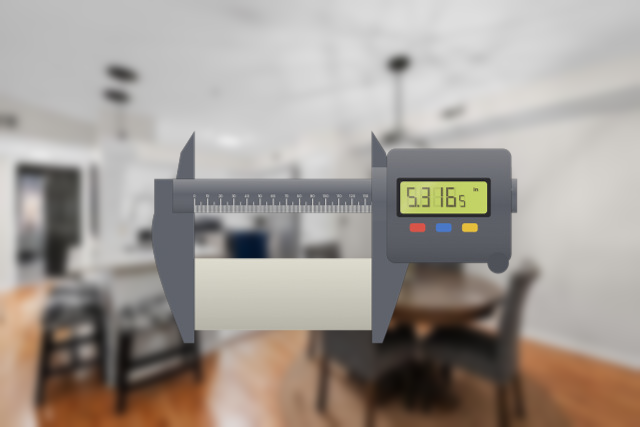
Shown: **5.3165** in
